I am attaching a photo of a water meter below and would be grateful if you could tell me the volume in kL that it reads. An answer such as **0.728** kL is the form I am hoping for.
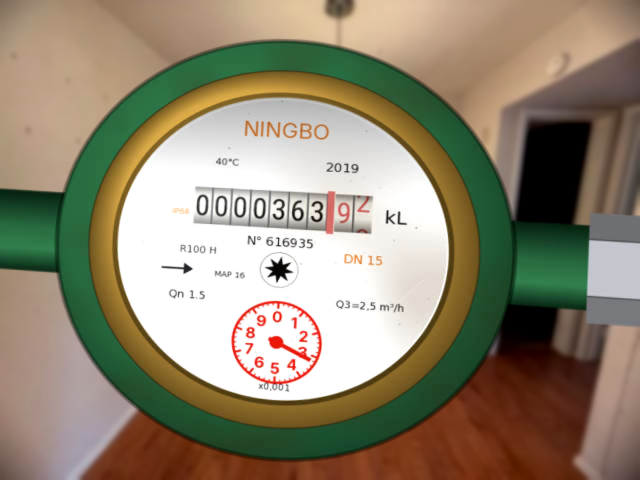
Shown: **363.923** kL
